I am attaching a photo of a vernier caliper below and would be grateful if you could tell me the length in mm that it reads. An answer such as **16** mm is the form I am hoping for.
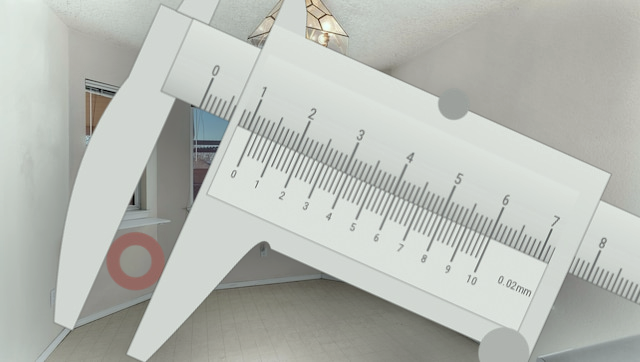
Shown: **11.0** mm
